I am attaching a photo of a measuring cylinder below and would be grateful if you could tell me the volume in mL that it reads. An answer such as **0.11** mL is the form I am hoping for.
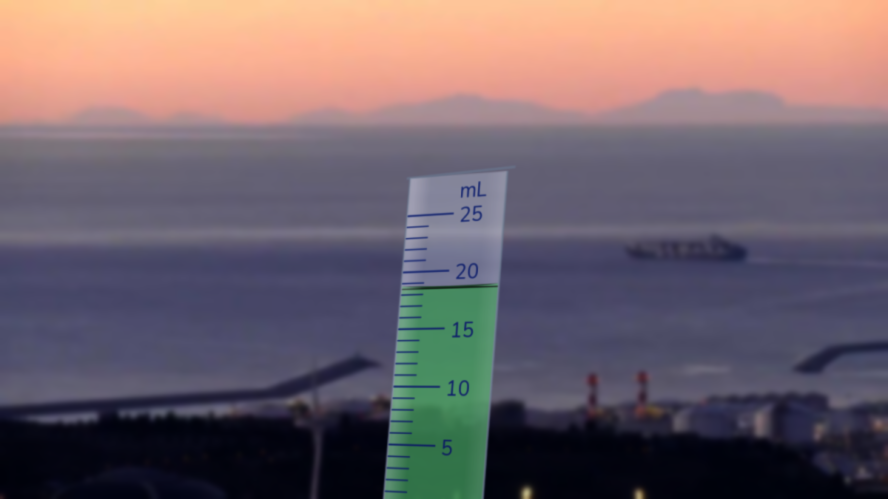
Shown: **18.5** mL
